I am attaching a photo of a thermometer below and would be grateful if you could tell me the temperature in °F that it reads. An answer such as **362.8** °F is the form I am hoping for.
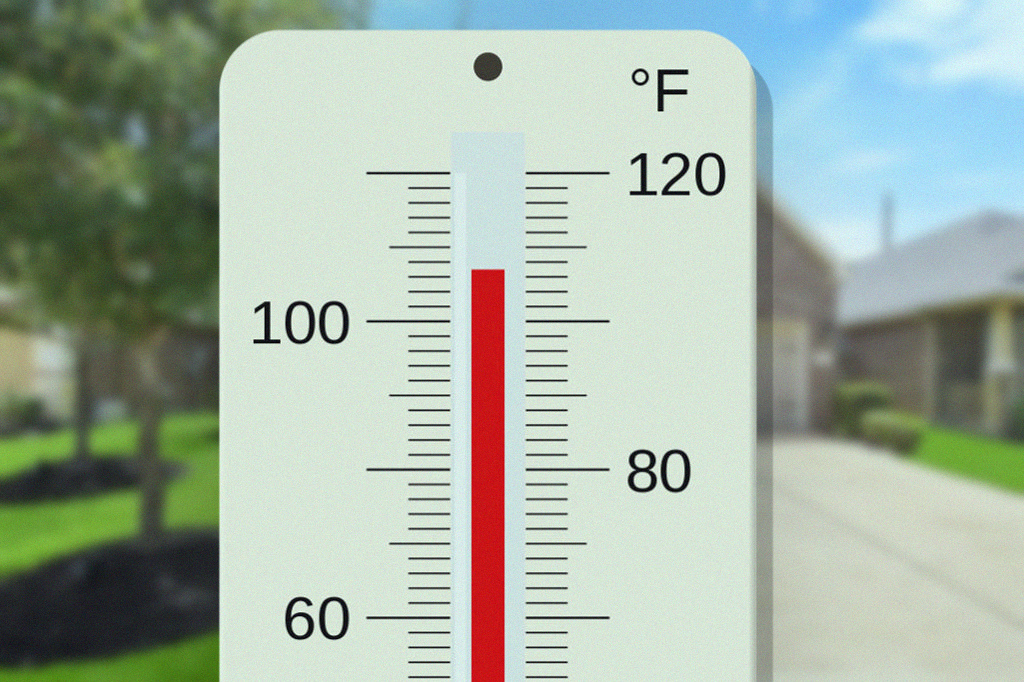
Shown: **107** °F
